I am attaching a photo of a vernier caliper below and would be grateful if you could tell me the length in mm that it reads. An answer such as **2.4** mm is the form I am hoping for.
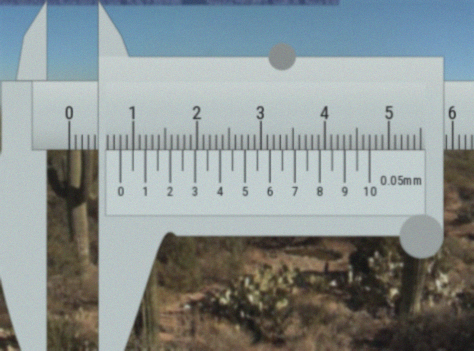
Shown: **8.0** mm
